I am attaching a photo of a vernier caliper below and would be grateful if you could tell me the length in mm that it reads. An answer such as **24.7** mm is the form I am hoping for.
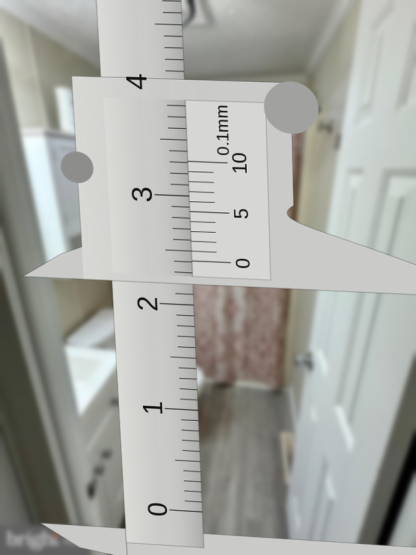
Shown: **24.1** mm
